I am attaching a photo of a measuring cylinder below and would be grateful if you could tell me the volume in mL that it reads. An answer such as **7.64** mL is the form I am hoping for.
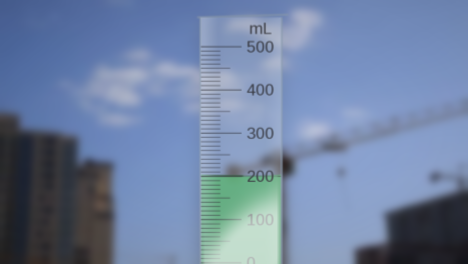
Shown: **200** mL
